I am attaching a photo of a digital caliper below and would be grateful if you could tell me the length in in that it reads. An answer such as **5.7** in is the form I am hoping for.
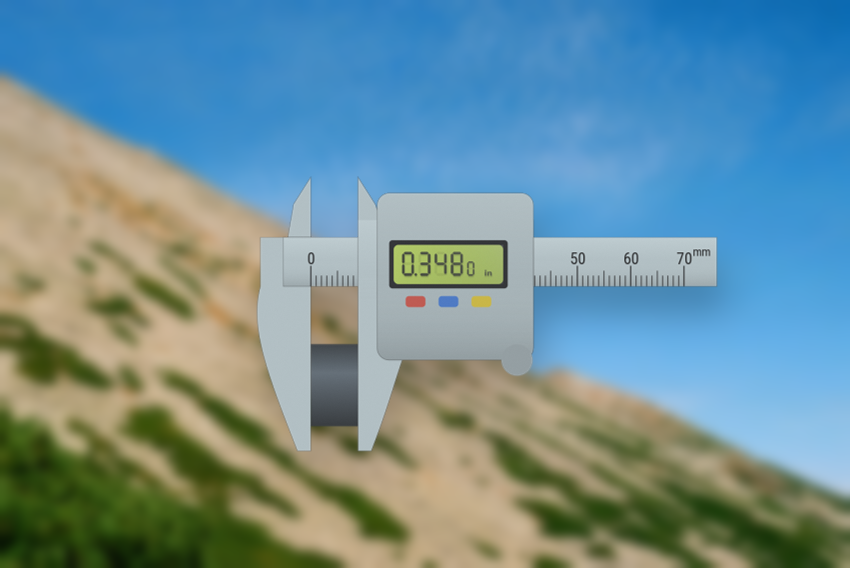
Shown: **0.3480** in
